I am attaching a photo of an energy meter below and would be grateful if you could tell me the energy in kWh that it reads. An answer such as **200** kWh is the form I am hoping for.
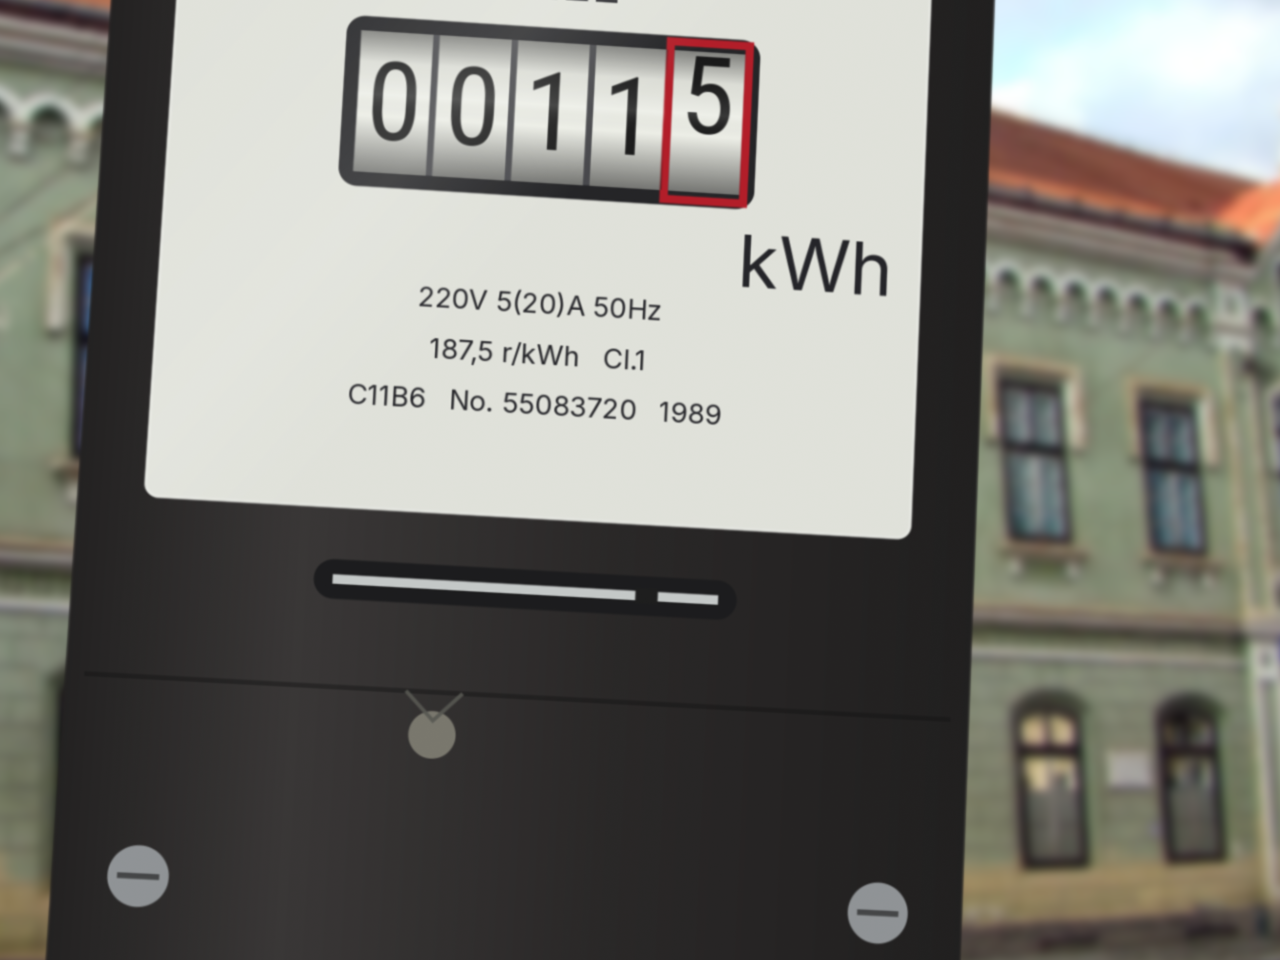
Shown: **11.5** kWh
